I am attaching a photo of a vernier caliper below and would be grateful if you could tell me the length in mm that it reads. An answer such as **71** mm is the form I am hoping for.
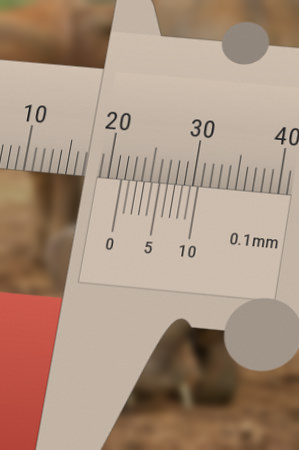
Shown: **21.6** mm
